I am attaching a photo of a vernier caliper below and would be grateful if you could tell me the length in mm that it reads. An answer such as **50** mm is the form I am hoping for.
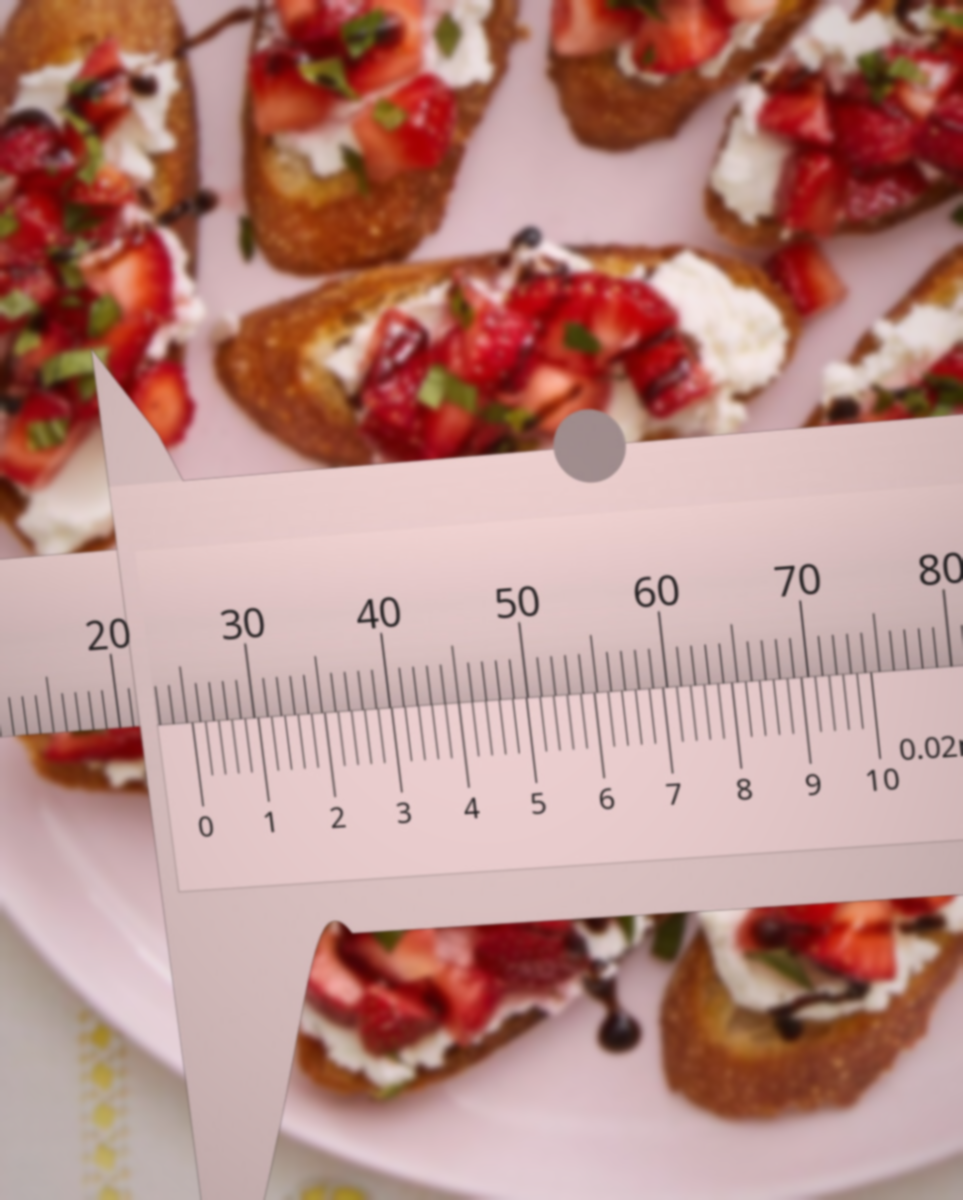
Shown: **25.4** mm
